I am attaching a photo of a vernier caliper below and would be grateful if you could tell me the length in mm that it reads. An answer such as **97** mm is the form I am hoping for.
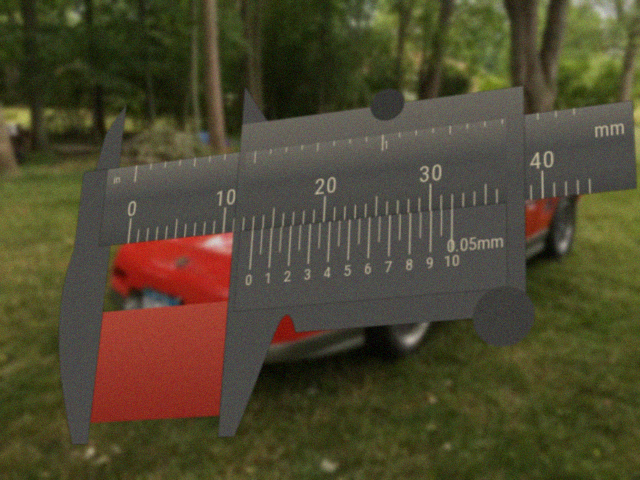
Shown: **13.0** mm
